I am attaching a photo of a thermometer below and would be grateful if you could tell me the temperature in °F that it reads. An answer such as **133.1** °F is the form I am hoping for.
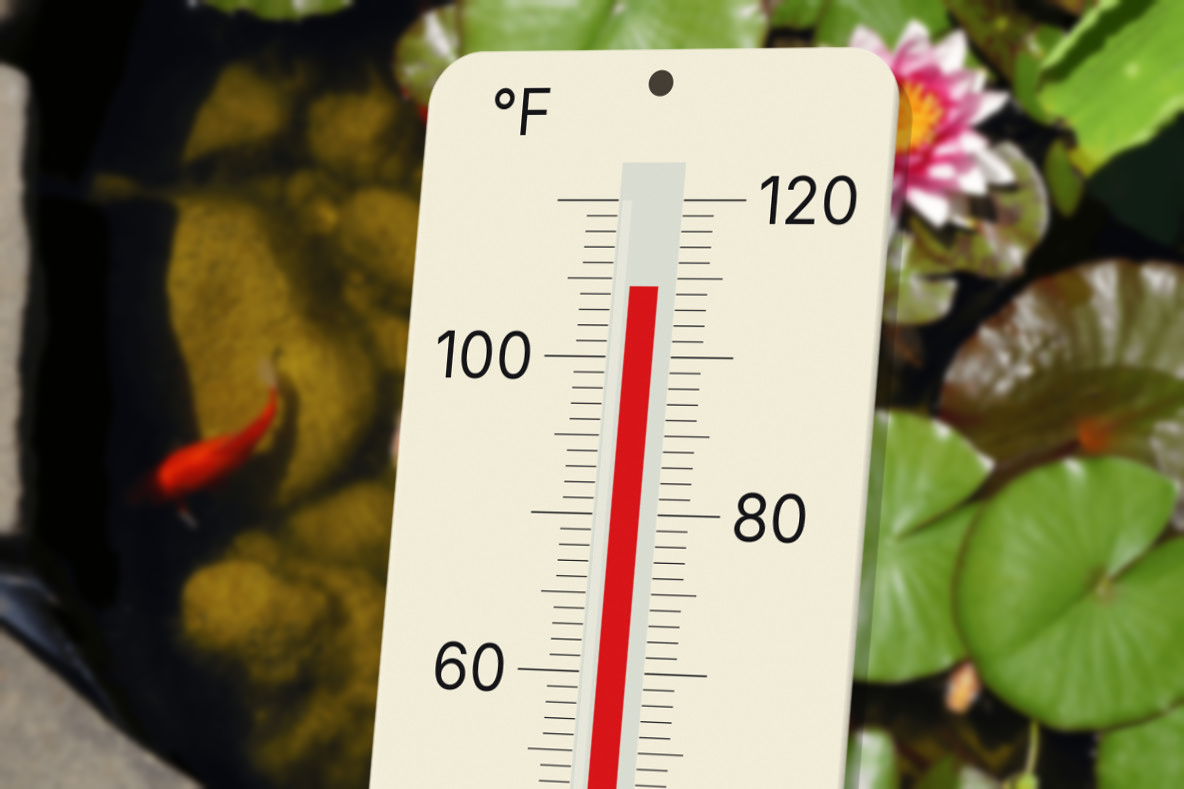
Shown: **109** °F
